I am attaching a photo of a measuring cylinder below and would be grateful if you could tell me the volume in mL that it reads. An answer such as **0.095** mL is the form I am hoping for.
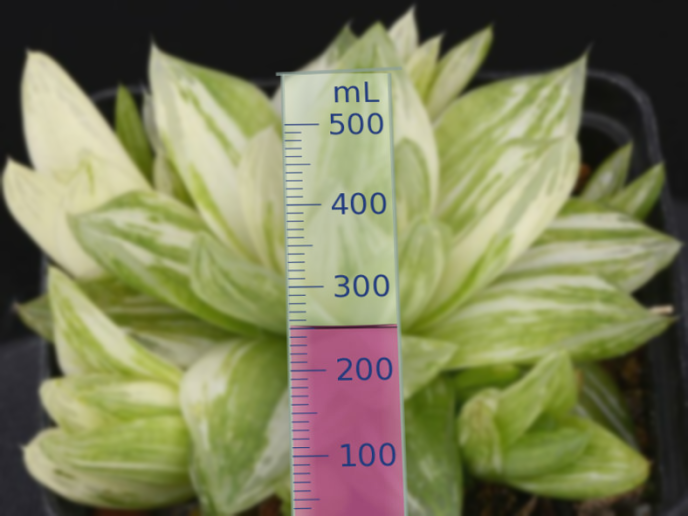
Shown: **250** mL
